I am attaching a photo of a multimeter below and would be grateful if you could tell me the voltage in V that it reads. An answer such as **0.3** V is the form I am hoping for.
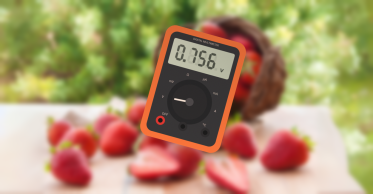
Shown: **0.756** V
